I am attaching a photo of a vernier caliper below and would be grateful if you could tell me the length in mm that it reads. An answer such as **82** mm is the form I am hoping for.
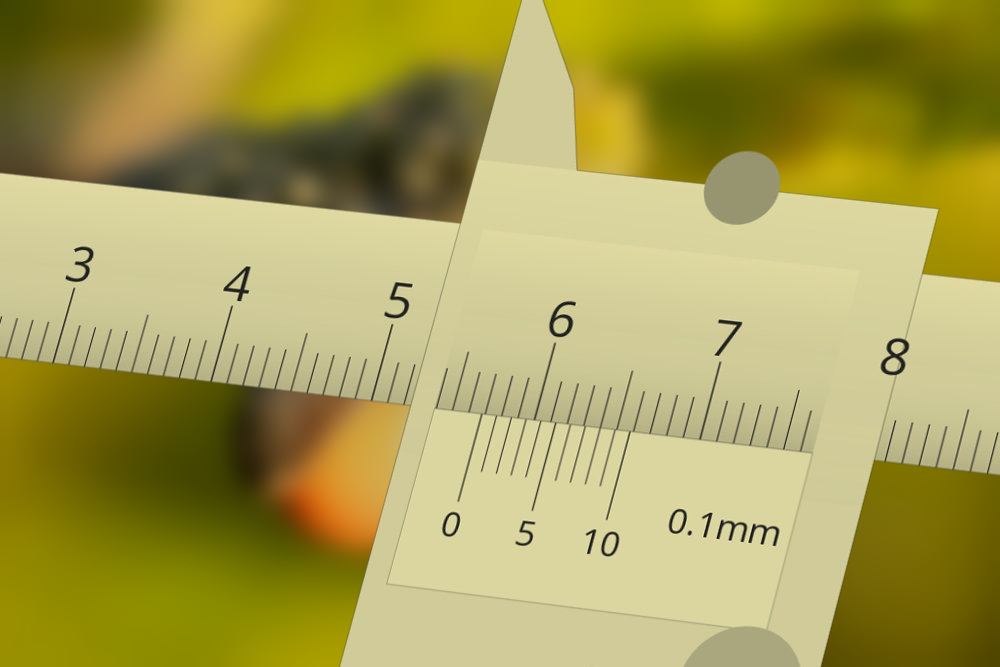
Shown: **56.8** mm
